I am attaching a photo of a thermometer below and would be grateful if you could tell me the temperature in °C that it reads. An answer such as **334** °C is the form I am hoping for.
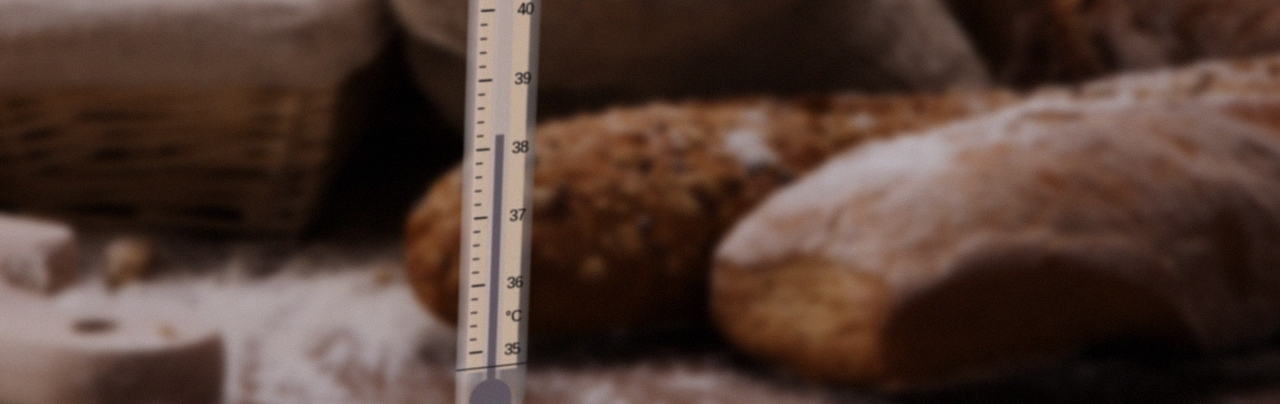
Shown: **38.2** °C
